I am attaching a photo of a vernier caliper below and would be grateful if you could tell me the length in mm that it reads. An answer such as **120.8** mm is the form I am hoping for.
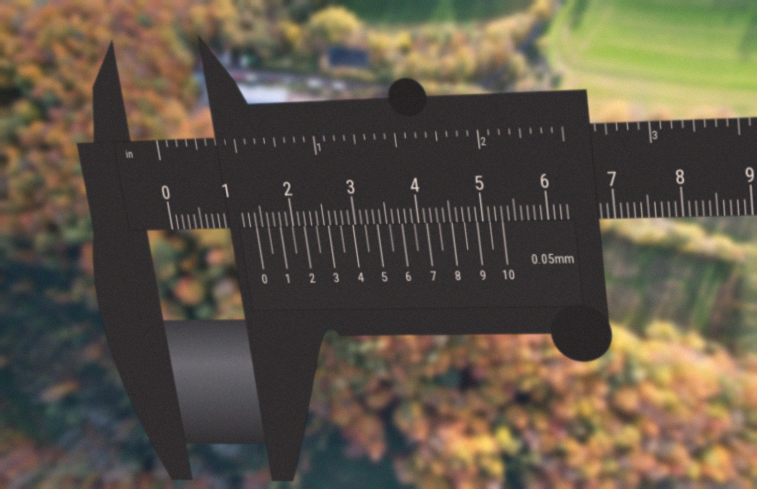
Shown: **14.0** mm
